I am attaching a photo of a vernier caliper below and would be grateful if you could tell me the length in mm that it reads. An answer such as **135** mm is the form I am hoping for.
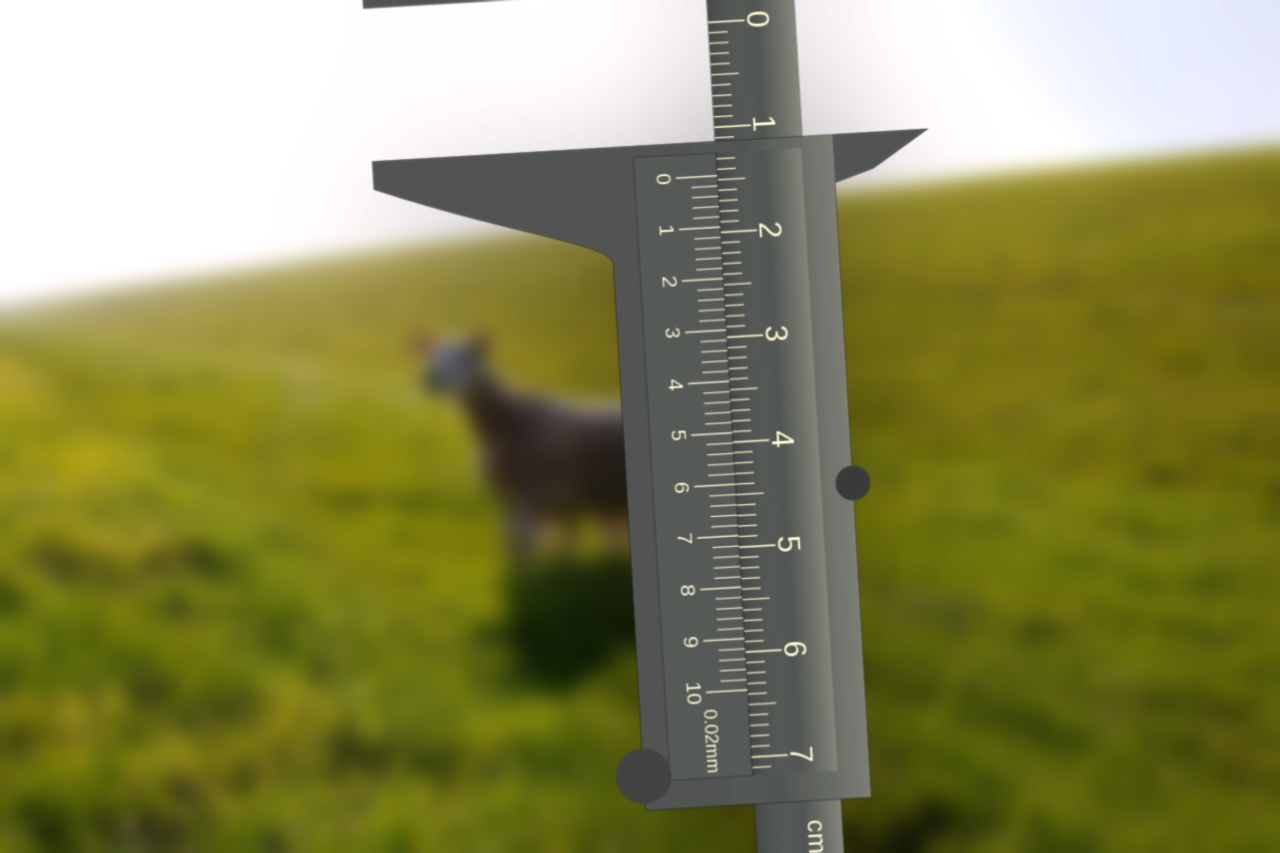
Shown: **14.6** mm
